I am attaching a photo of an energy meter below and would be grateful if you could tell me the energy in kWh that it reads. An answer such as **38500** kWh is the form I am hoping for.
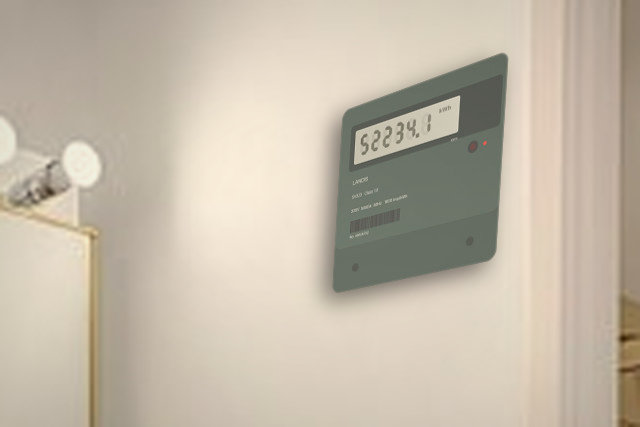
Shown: **52234.1** kWh
